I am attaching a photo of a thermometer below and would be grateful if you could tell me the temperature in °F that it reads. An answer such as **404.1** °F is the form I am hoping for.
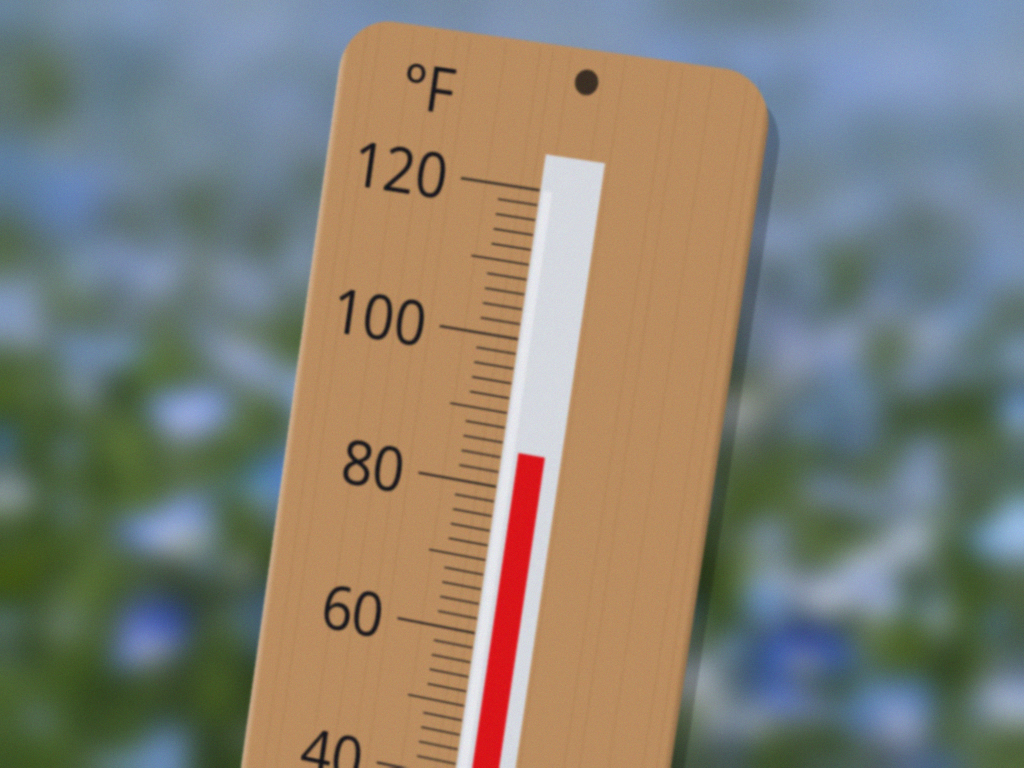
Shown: **85** °F
